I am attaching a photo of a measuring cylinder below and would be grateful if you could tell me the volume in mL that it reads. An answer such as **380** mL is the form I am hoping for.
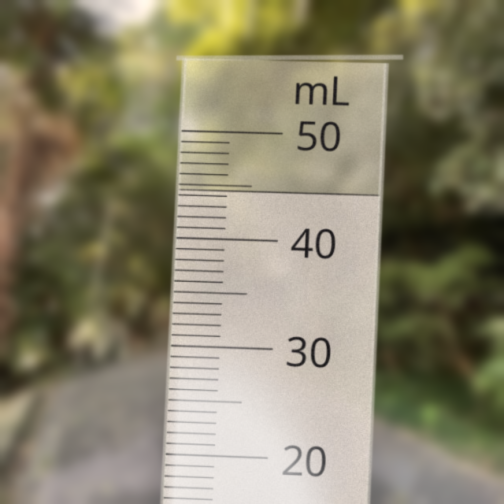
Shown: **44.5** mL
